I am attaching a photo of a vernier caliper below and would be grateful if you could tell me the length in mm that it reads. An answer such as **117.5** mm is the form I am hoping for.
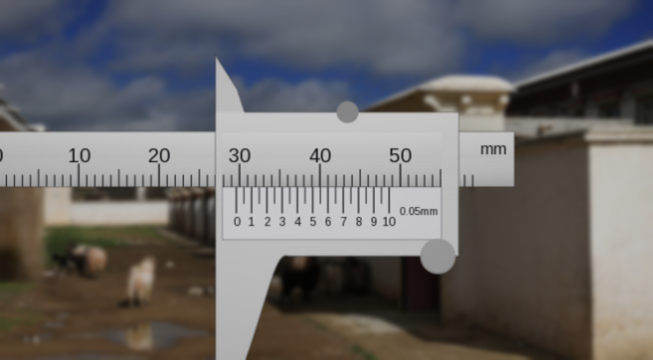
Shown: **29.6** mm
